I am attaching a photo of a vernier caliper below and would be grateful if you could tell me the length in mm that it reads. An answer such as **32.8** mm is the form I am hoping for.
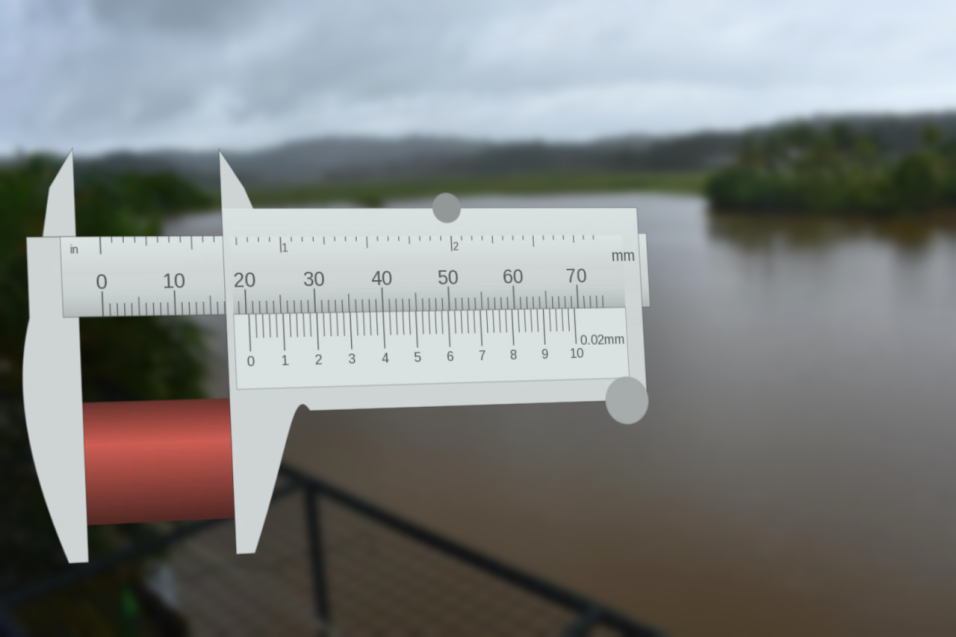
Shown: **20.4** mm
